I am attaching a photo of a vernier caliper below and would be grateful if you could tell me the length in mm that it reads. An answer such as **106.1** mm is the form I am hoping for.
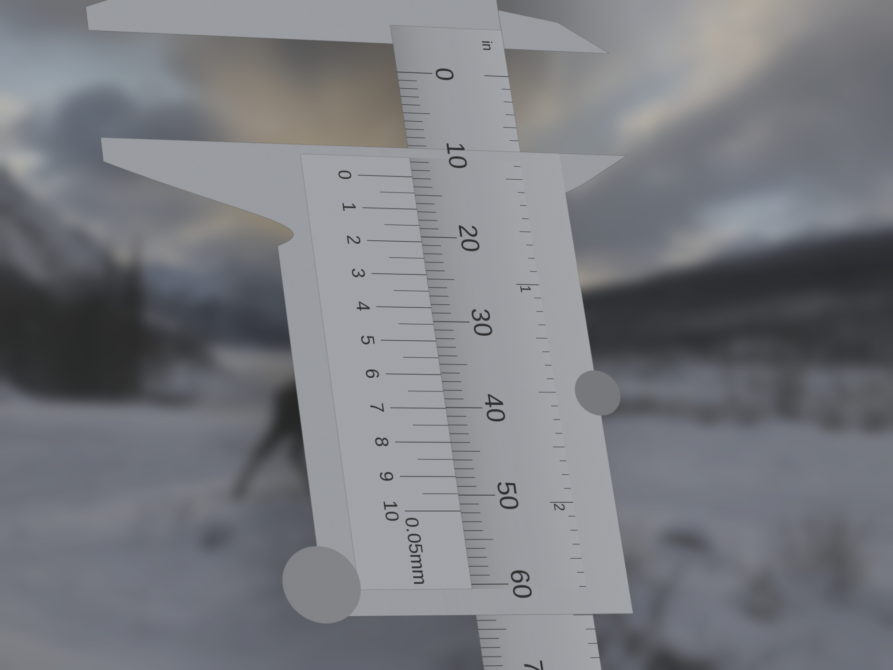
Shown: **12.8** mm
